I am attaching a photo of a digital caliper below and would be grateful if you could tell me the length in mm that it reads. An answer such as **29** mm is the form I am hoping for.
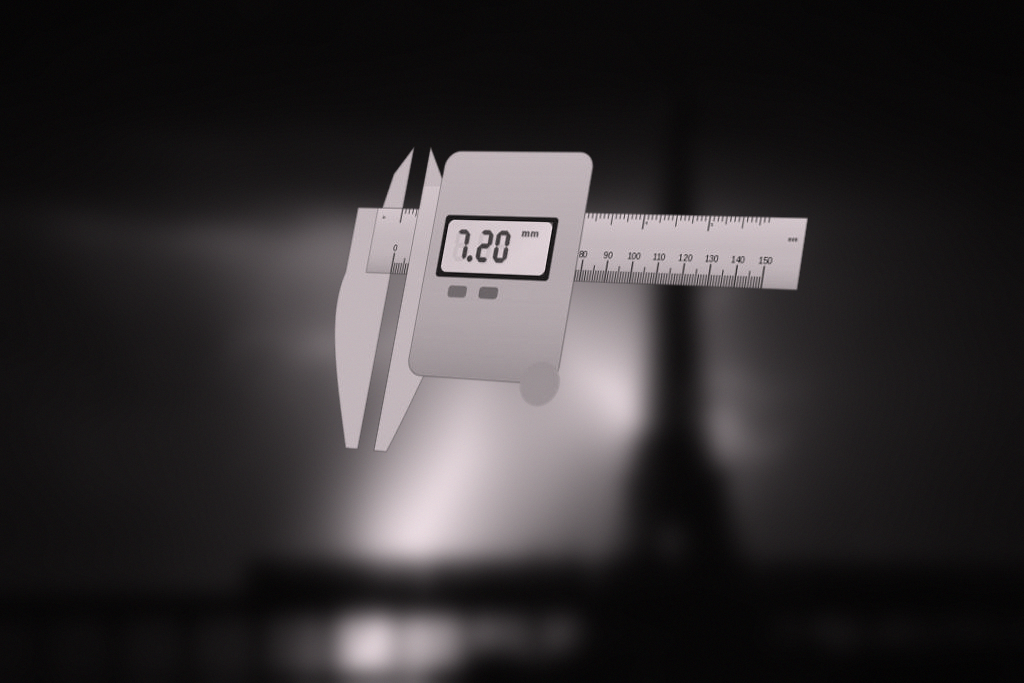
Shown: **7.20** mm
